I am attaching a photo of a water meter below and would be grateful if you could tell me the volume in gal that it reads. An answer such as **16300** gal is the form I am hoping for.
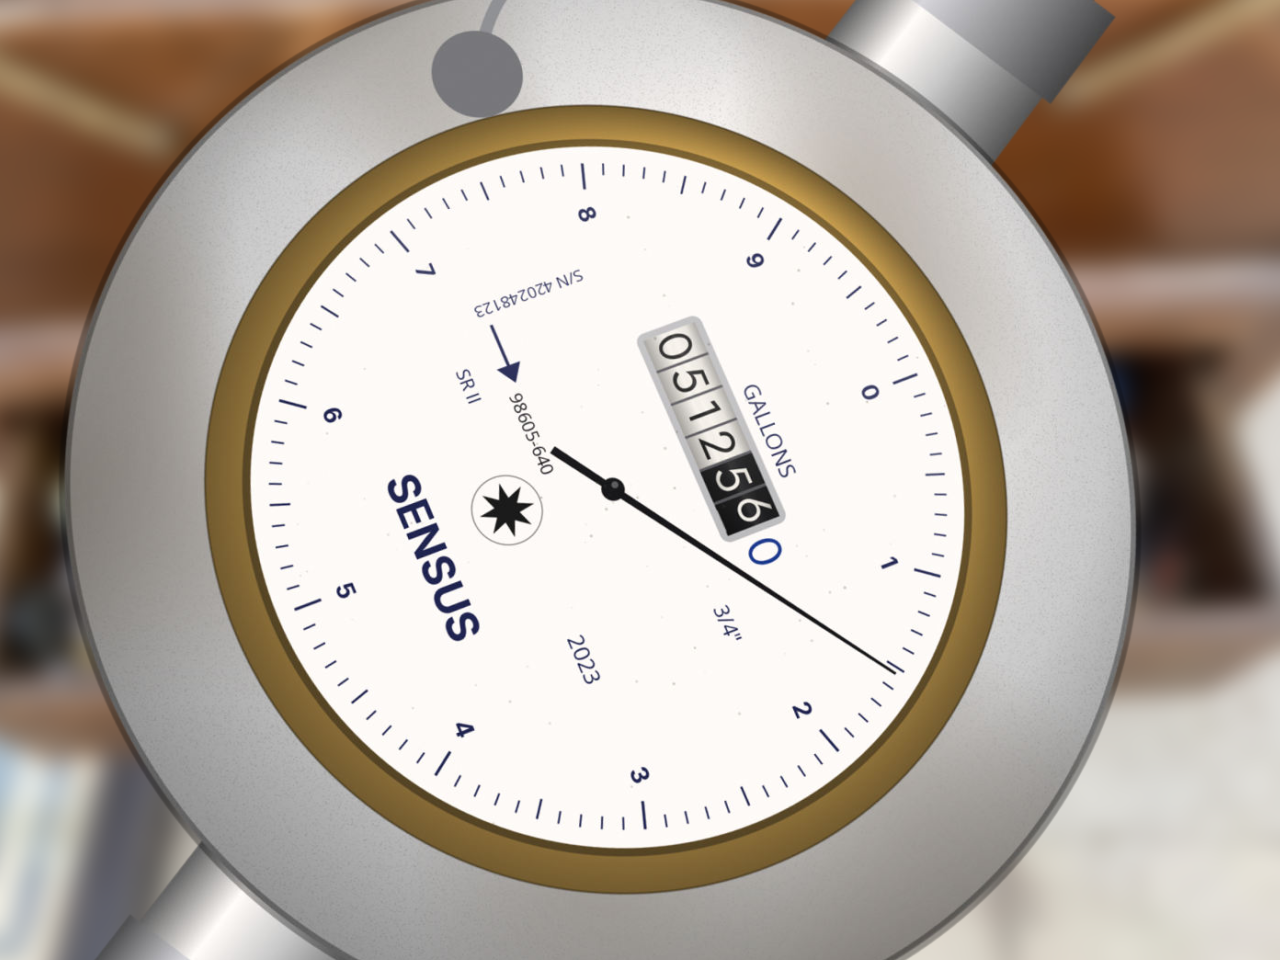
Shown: **512561.5** gal
